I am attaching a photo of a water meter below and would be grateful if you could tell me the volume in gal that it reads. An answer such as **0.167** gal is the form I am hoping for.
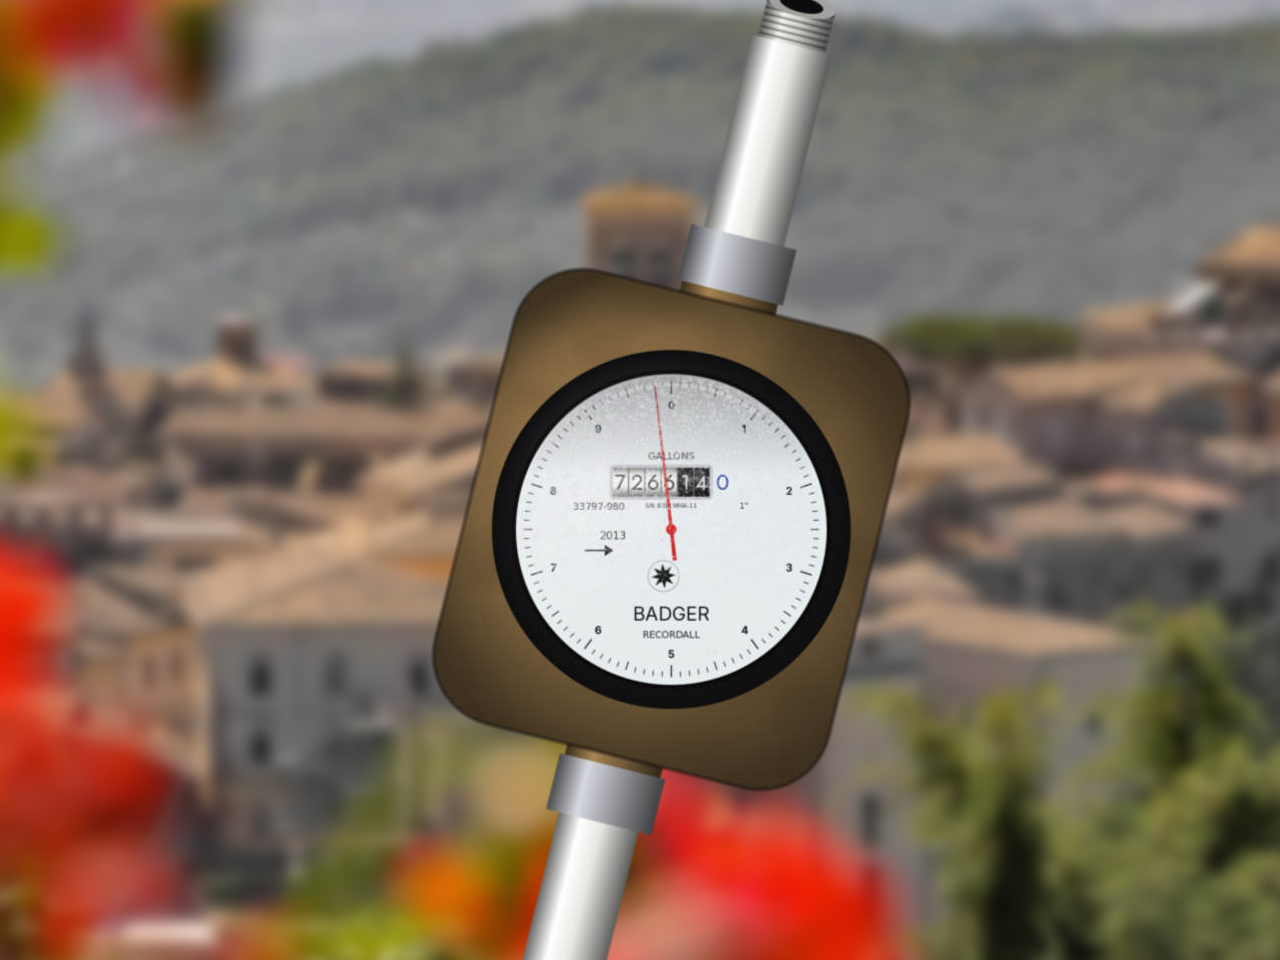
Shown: **7266139.8** gal
